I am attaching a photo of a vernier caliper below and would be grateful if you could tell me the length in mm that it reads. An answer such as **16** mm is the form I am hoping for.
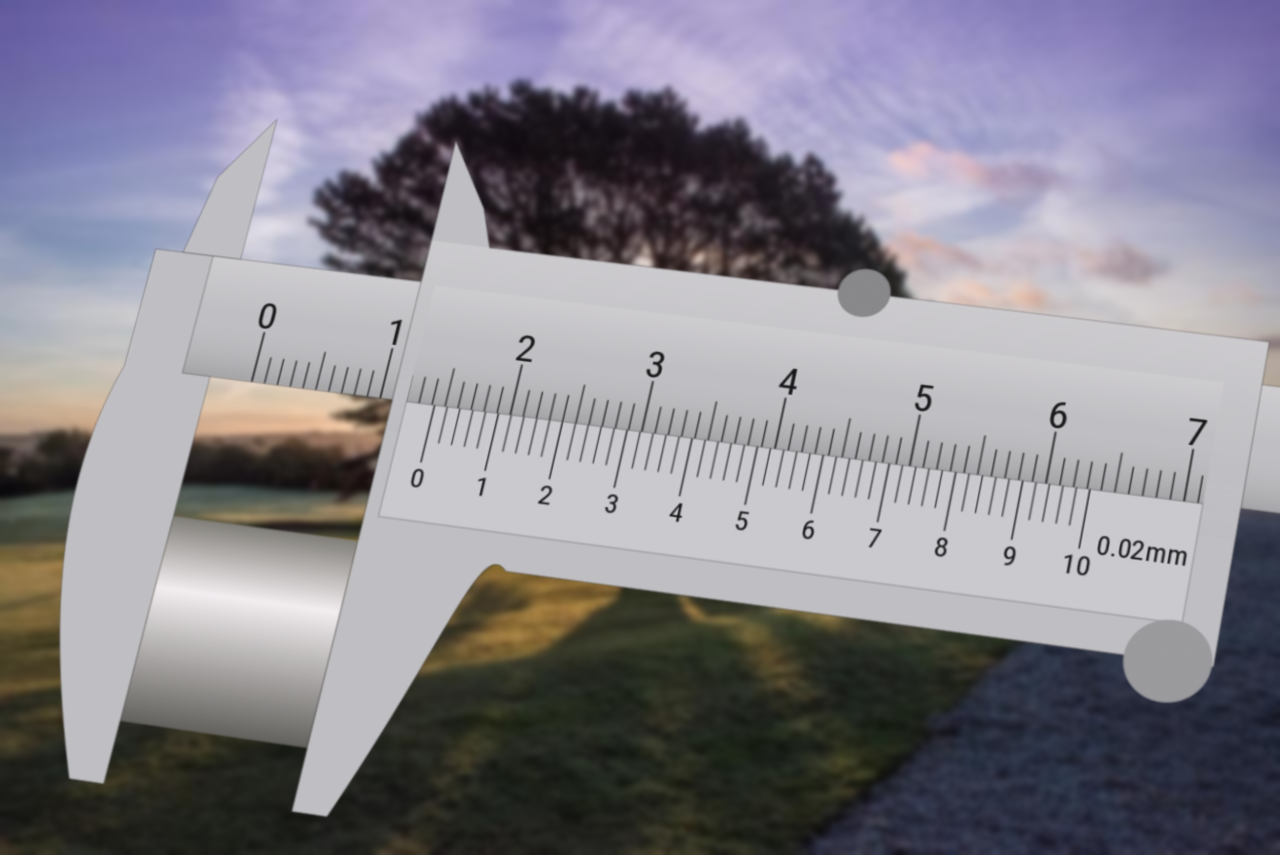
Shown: **14.2** mm
